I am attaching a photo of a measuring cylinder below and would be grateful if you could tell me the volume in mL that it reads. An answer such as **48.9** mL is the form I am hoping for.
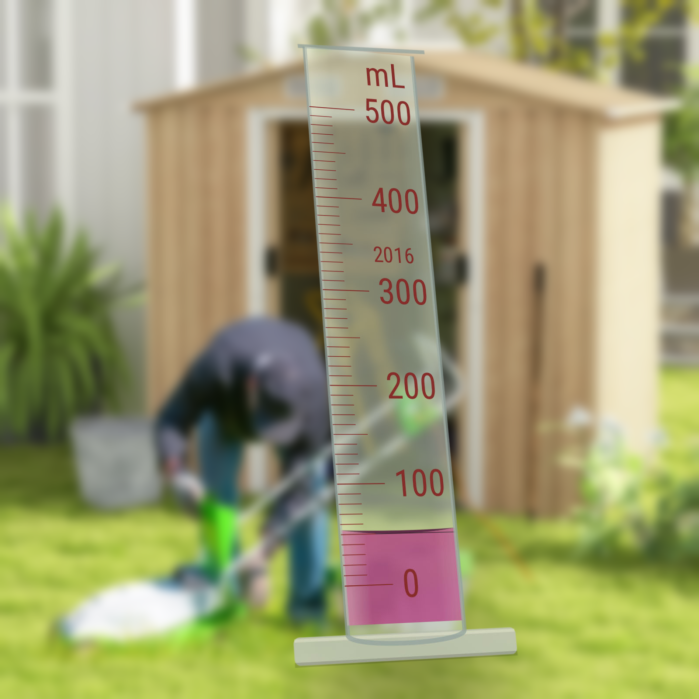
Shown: **50** mL
